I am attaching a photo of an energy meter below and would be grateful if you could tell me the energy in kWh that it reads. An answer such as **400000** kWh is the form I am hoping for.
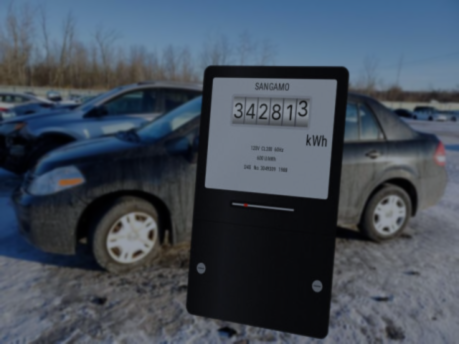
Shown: **342813** kWh
